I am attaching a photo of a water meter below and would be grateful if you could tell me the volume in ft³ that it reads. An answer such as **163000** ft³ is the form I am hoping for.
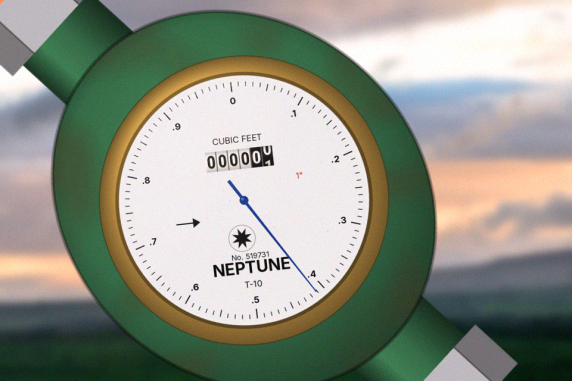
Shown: **0.41** ft³
